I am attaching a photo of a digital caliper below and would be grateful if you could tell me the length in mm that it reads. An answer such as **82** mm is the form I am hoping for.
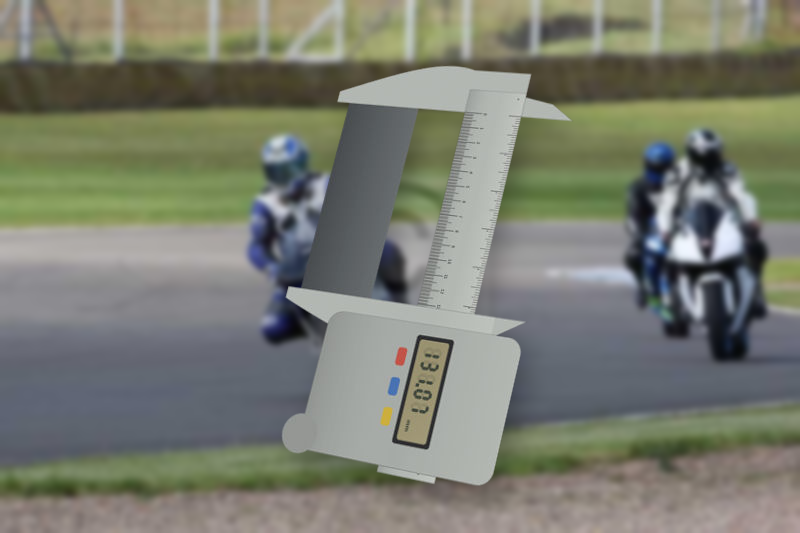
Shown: **131.07** mm
